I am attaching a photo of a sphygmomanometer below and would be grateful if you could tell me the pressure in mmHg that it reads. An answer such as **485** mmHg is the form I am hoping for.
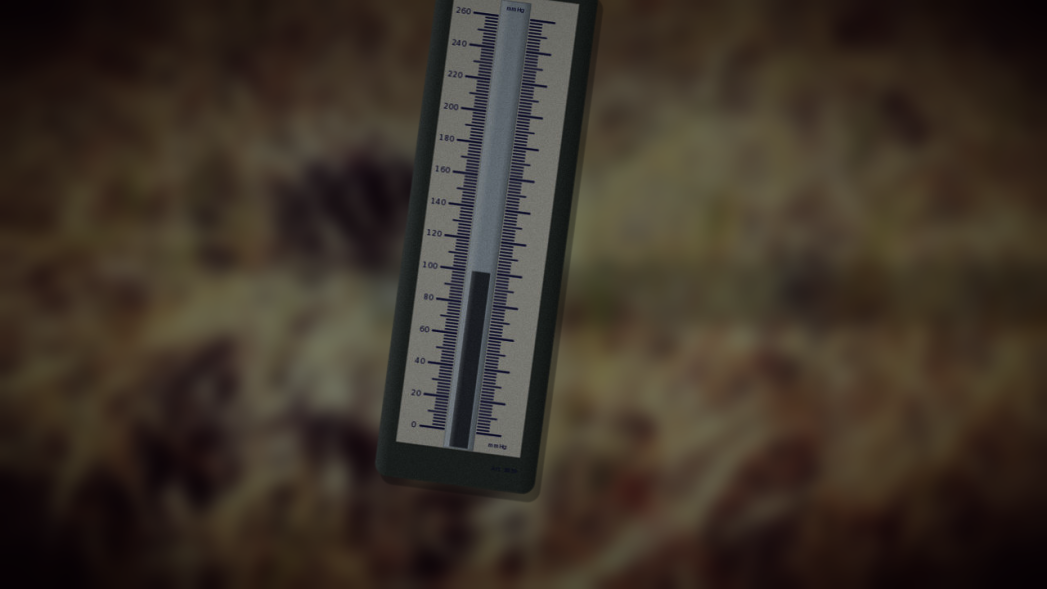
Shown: **100** mmHg
